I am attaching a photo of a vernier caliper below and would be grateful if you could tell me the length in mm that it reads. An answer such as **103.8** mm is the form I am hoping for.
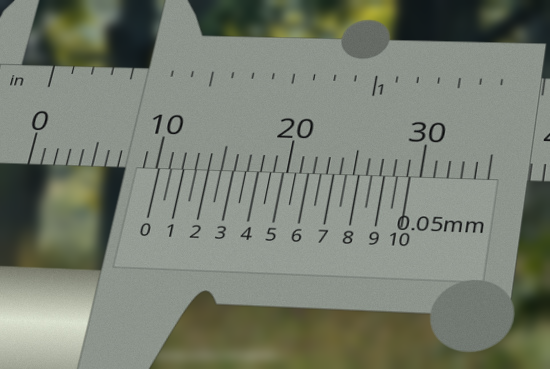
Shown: **10.2** mm
